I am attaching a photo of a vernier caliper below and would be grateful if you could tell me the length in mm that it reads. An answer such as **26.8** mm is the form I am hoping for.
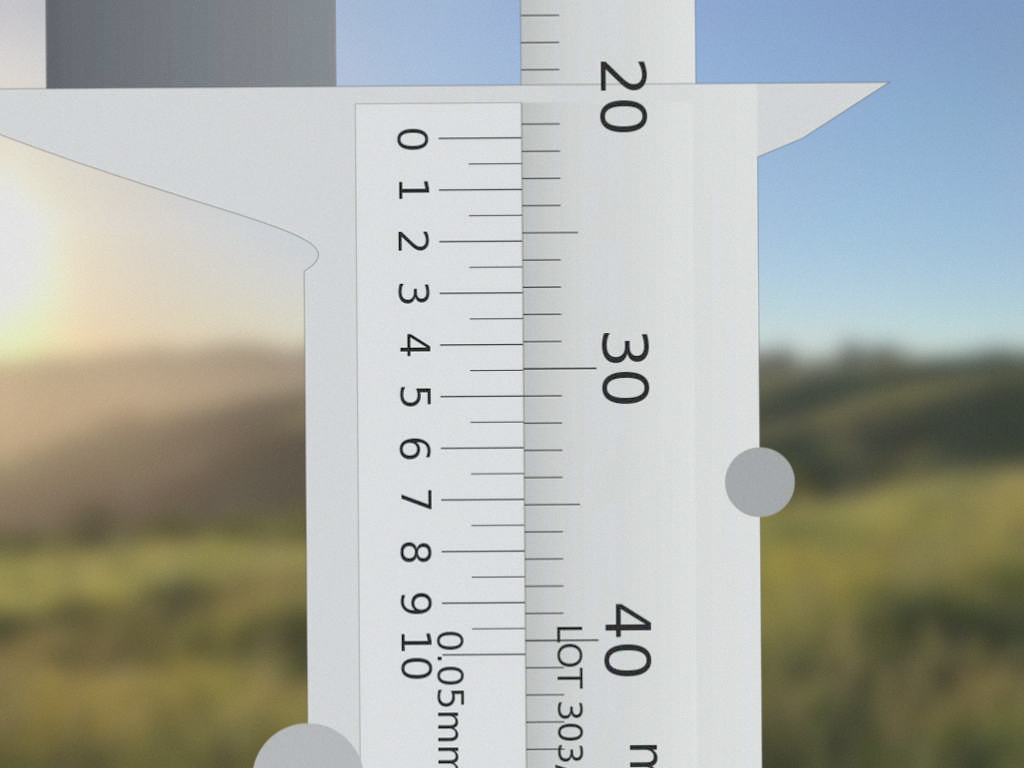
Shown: **21.50** mm
